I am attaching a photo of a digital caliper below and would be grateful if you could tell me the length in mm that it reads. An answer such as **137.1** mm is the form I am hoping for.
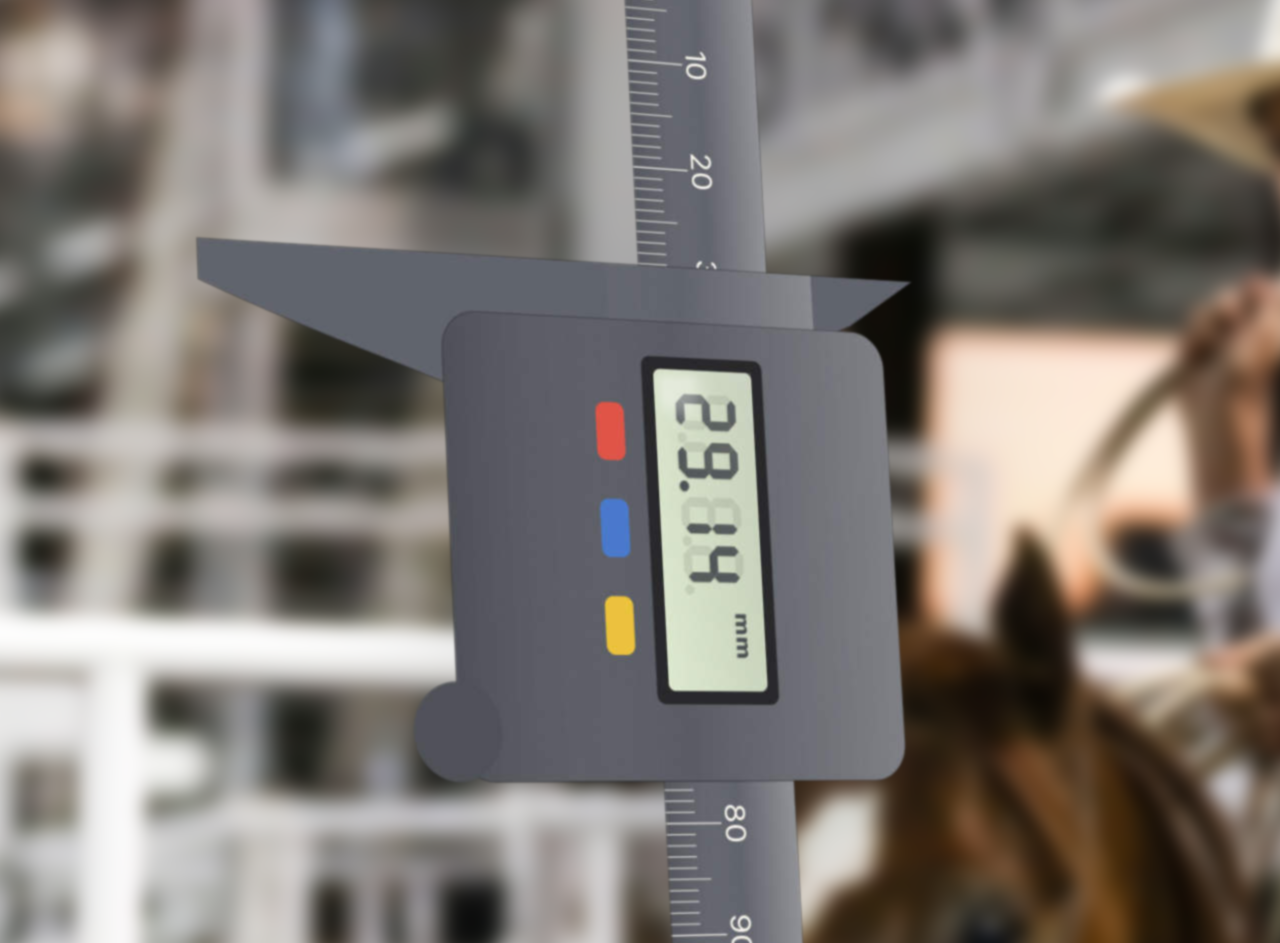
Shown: **29.14** mm
